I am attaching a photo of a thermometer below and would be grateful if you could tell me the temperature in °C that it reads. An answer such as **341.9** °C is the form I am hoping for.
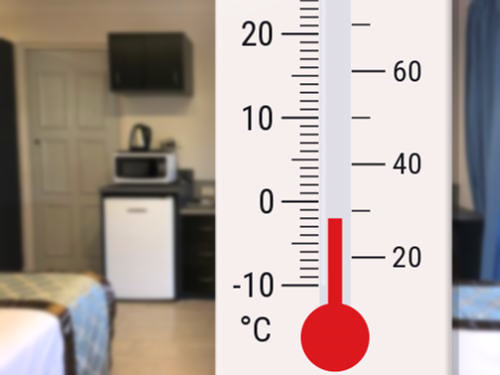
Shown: **-2** °C
